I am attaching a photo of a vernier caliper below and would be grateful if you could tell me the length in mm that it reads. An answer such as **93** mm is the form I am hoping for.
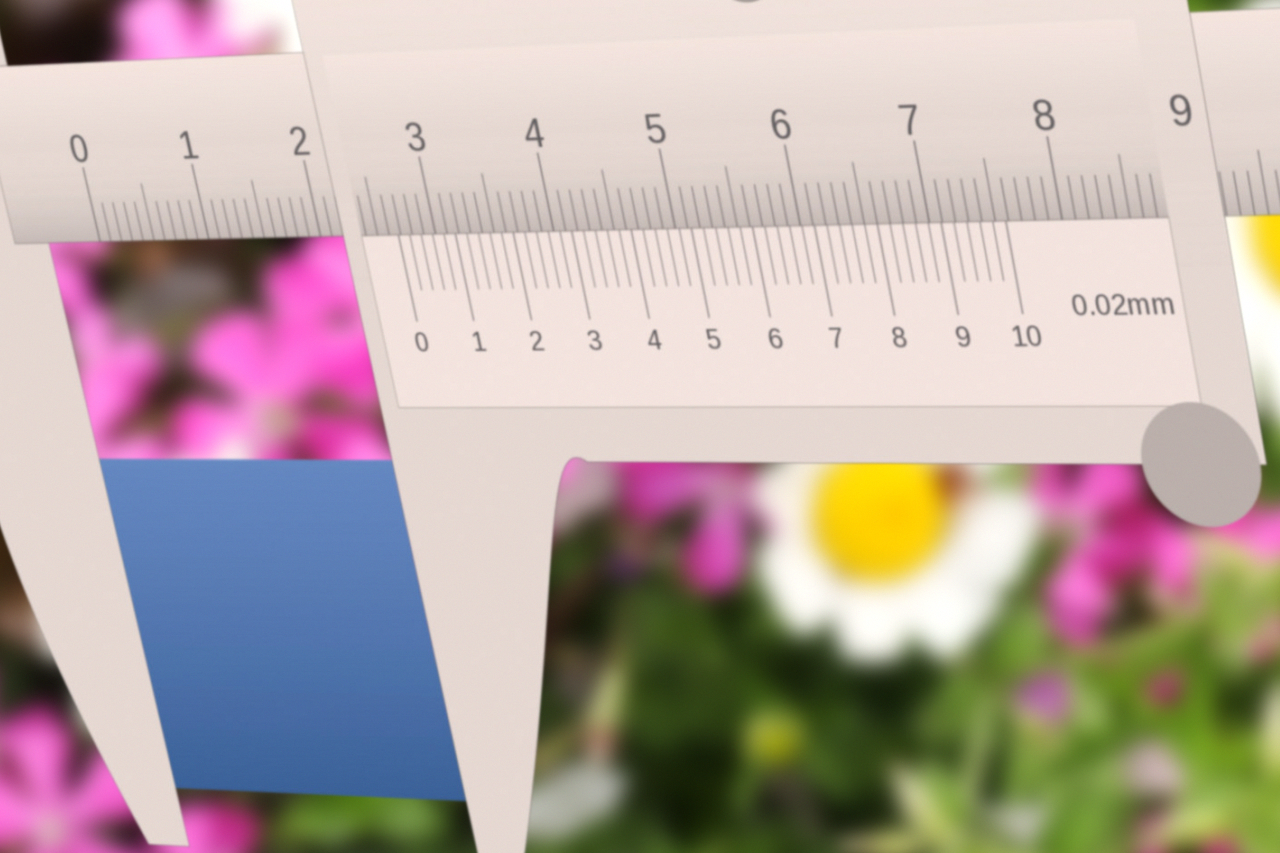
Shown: **26.8** mm
